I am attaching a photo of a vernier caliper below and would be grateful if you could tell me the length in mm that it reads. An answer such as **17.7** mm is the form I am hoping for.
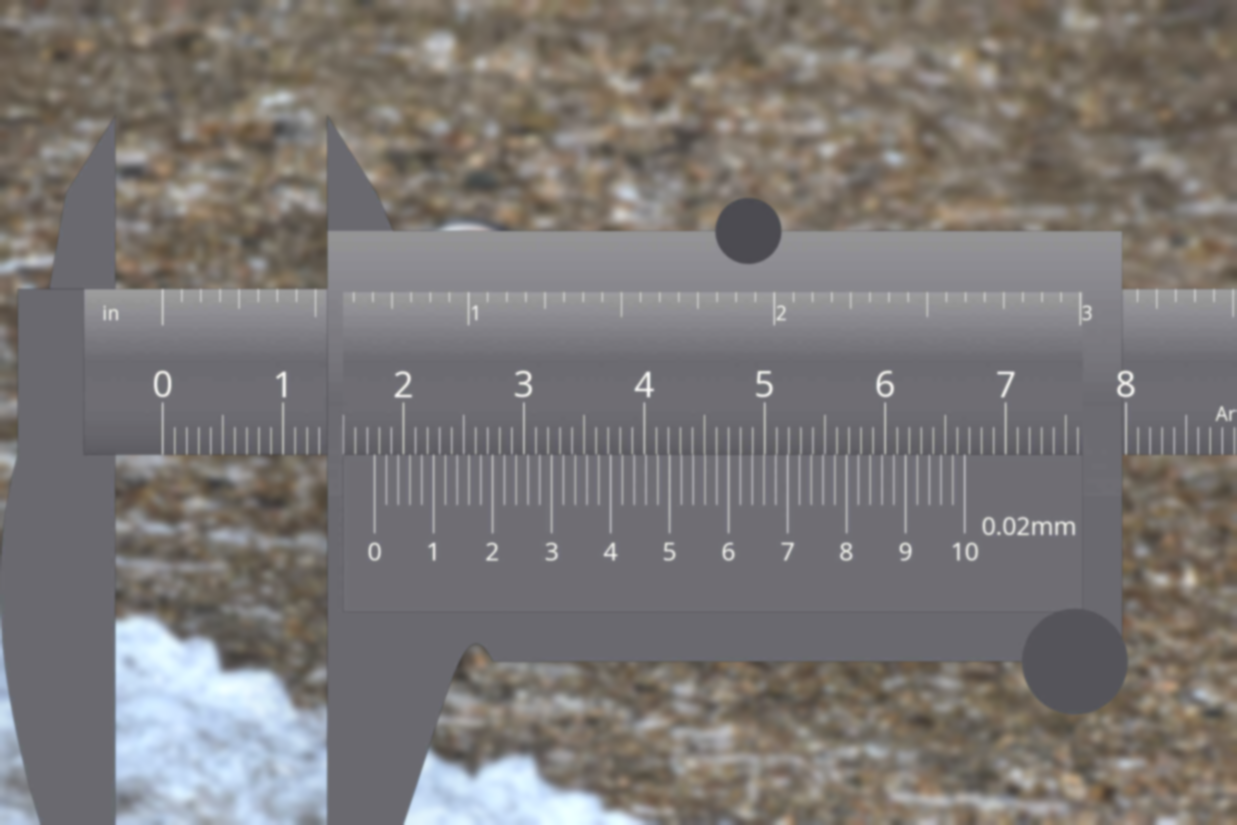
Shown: **17.6** mm
